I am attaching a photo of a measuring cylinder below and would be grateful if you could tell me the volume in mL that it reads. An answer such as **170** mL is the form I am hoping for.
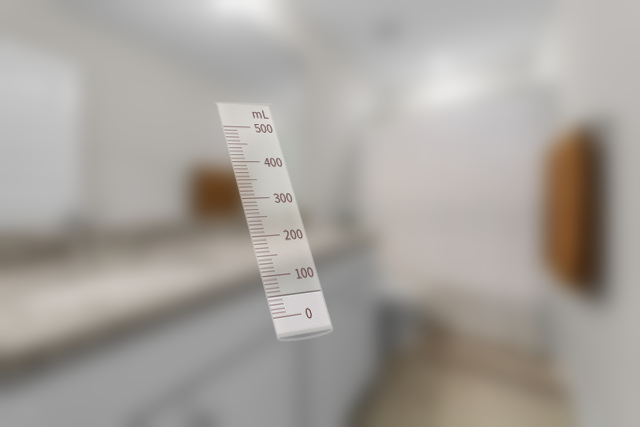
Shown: **50** mL
